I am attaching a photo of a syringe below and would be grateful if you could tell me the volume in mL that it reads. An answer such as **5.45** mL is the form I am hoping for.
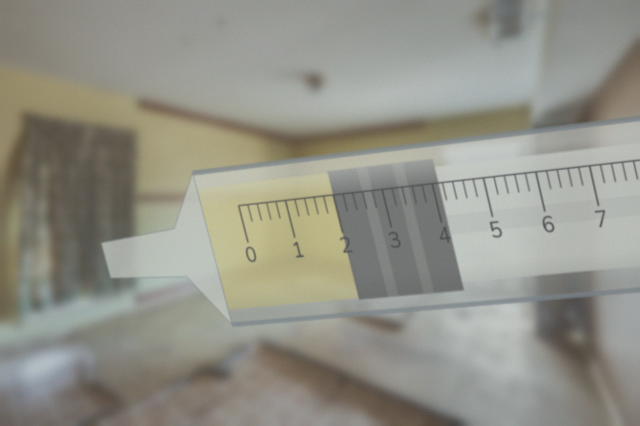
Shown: **2** mL
